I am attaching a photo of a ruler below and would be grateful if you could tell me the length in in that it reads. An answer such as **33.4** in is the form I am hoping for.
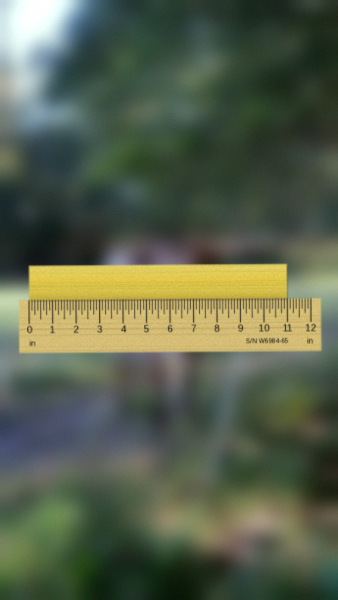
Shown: **11** in
